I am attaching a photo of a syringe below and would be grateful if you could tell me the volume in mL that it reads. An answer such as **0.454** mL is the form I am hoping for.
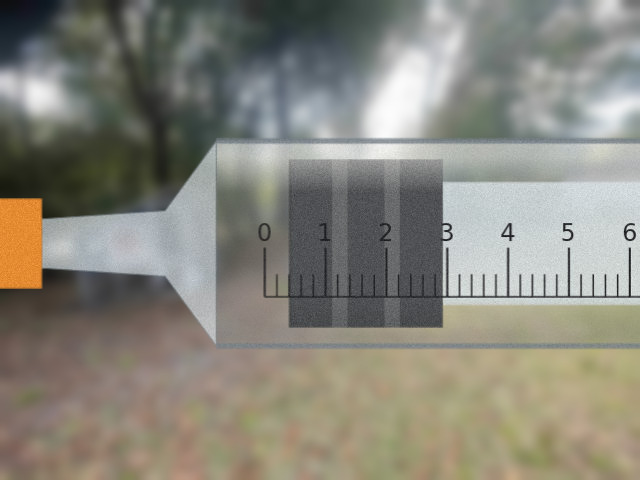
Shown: **0.4** mL
